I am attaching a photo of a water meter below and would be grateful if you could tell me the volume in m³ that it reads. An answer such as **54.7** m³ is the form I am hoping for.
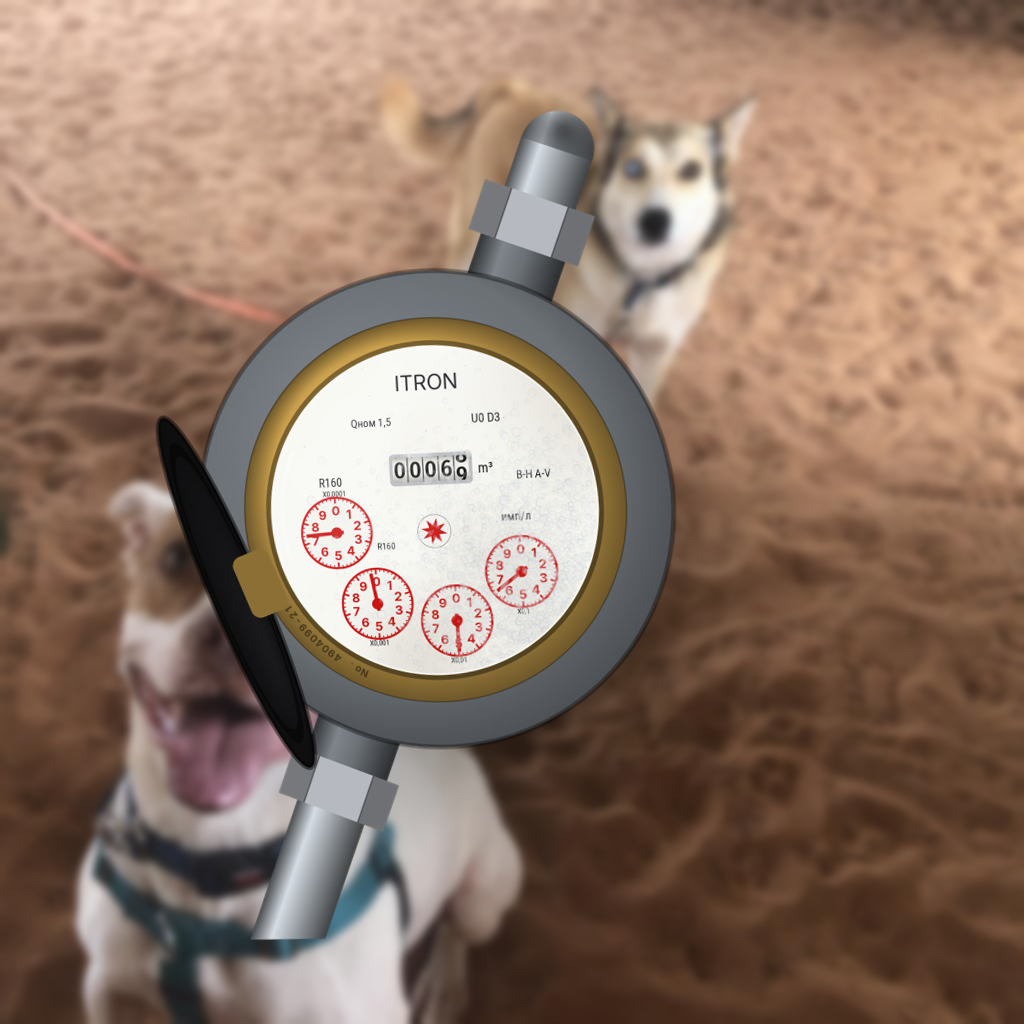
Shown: **68.6497** m³
